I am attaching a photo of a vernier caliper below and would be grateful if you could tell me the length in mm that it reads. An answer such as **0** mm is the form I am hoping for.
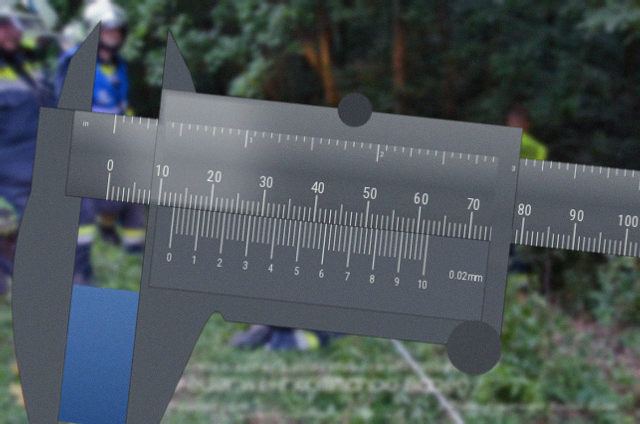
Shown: **13.0** mm
